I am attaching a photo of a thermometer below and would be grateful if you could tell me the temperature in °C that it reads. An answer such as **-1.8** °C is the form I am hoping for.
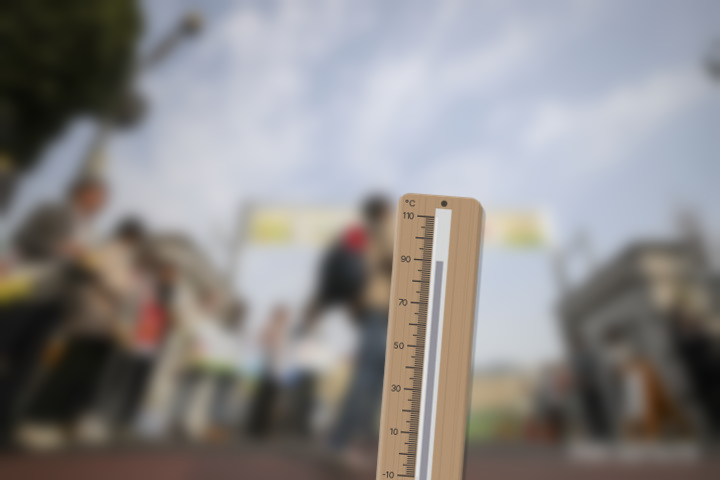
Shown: **90** °C
